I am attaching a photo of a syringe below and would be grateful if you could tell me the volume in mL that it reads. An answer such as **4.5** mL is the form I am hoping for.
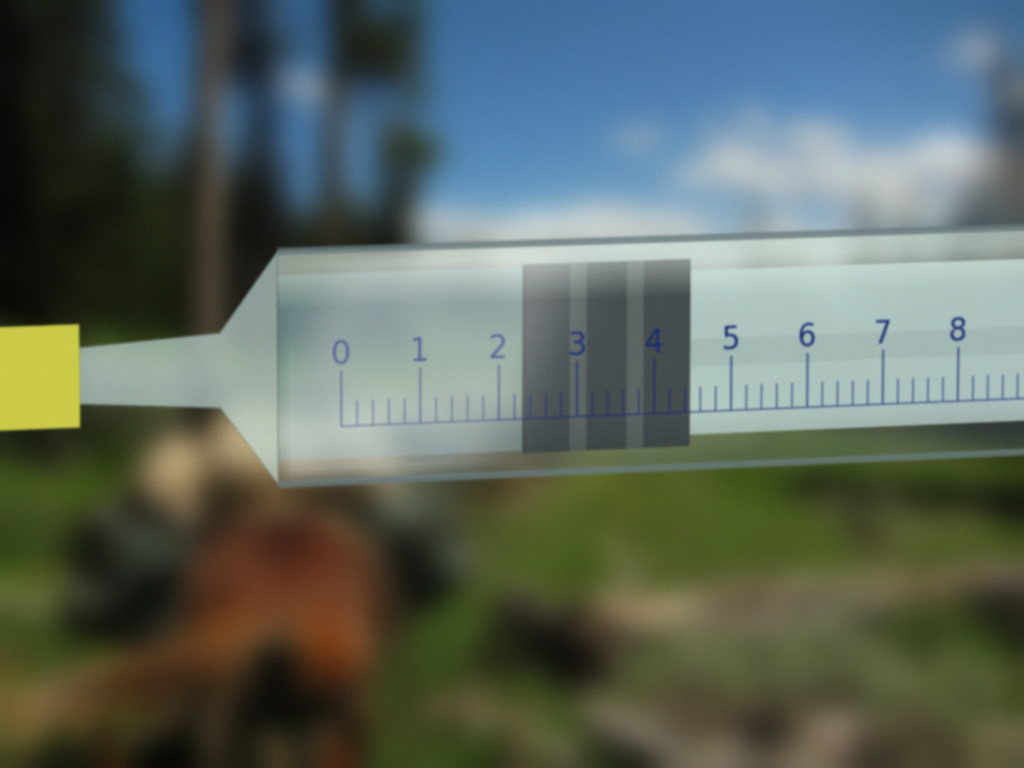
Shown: **2.3** mL
